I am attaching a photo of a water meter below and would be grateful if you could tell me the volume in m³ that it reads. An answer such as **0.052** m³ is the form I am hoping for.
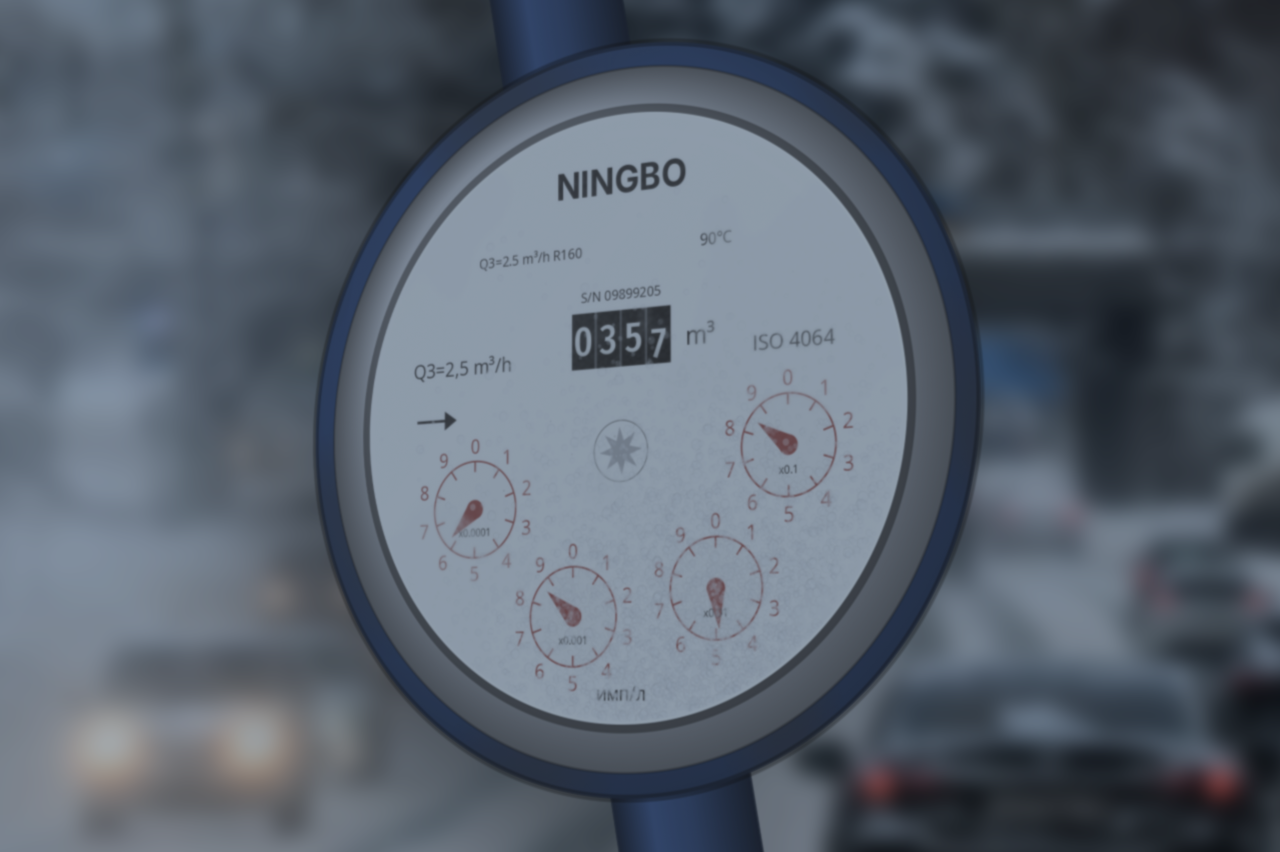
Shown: **356.8486** m³
